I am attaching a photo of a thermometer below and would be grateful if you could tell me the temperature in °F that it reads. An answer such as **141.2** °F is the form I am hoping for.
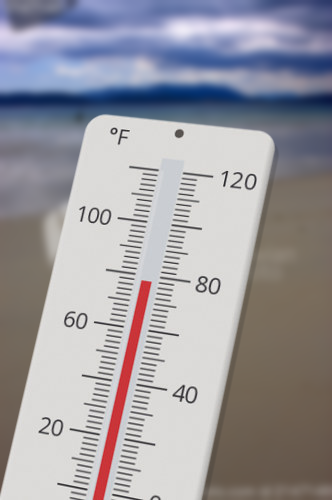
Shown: **78** °F
